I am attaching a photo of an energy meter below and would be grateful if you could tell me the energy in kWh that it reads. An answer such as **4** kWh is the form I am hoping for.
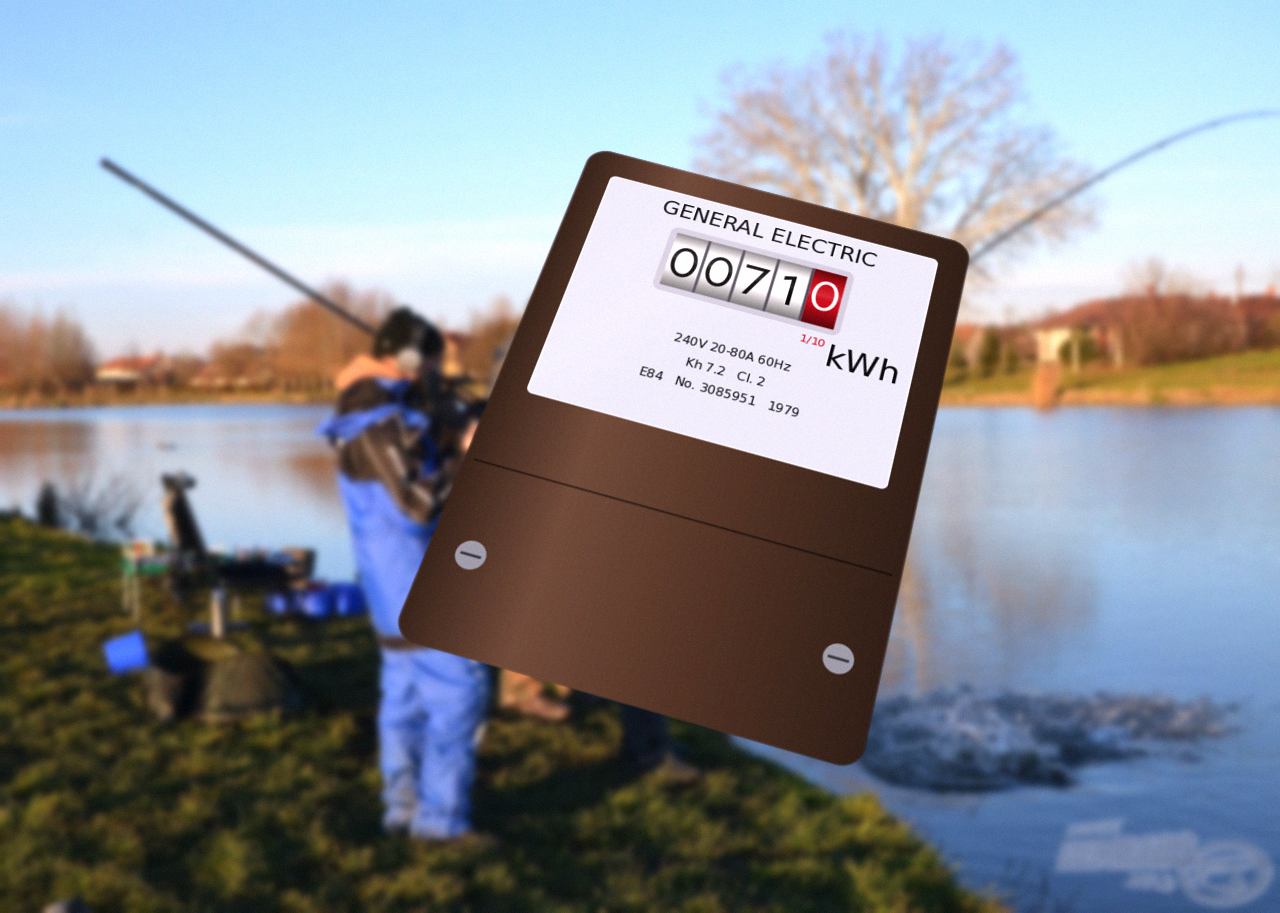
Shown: **71.0** kWh
